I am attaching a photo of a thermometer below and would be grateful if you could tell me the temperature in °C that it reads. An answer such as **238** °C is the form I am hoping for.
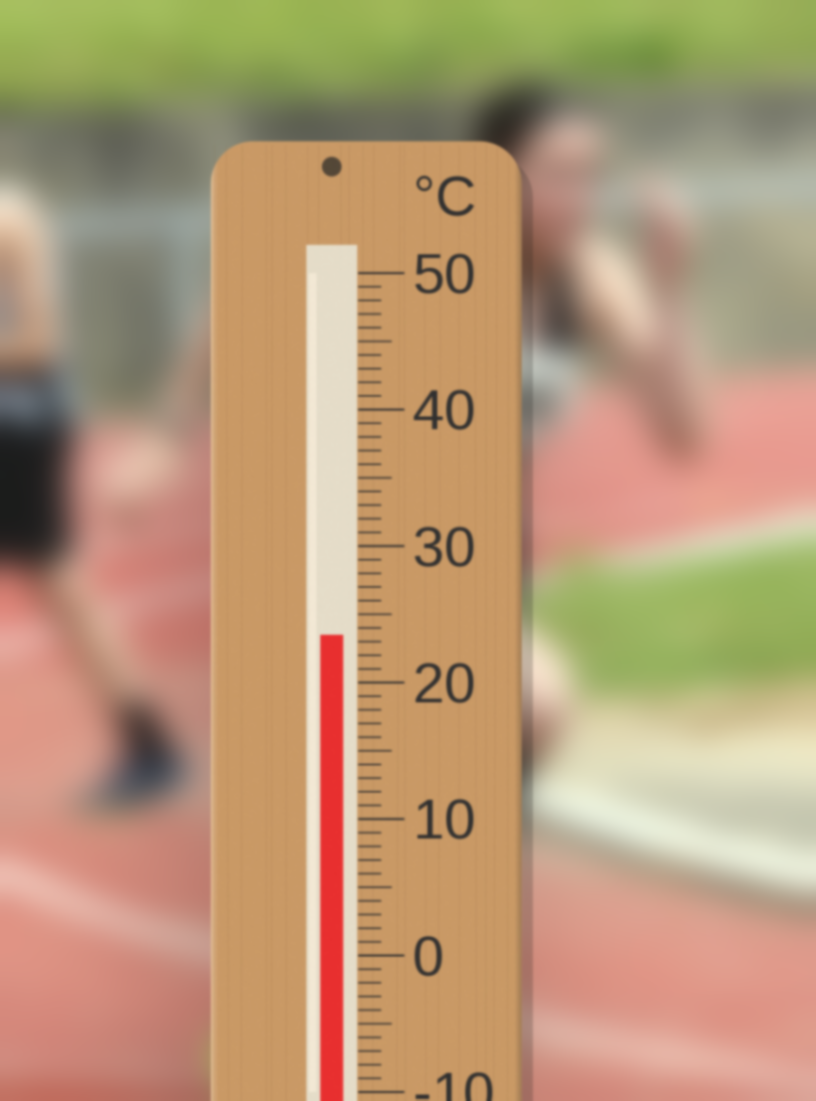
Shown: **23.5** °C
